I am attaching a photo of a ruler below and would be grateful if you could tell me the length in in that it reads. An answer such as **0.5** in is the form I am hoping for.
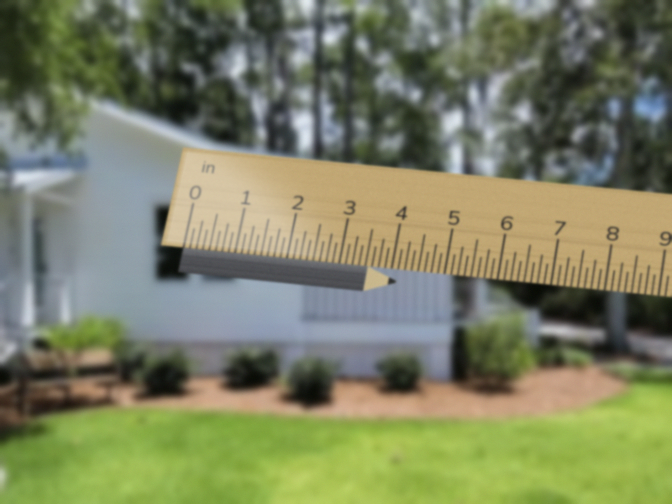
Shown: **4.125** in
